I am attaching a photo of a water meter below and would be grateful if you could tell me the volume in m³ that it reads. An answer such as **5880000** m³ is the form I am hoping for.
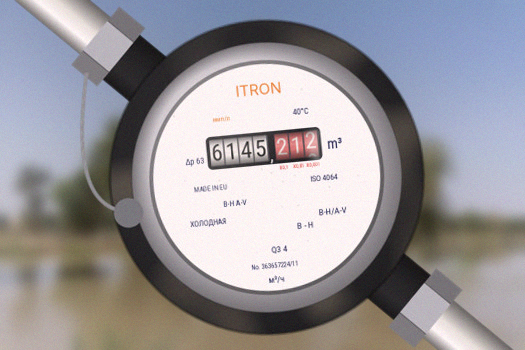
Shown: **6145.212** m³
